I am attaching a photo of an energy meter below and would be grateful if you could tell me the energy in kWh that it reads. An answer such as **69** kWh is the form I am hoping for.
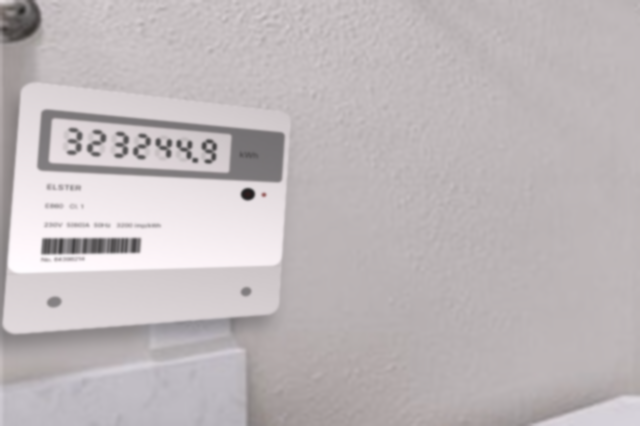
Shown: **323244.9** kWh
